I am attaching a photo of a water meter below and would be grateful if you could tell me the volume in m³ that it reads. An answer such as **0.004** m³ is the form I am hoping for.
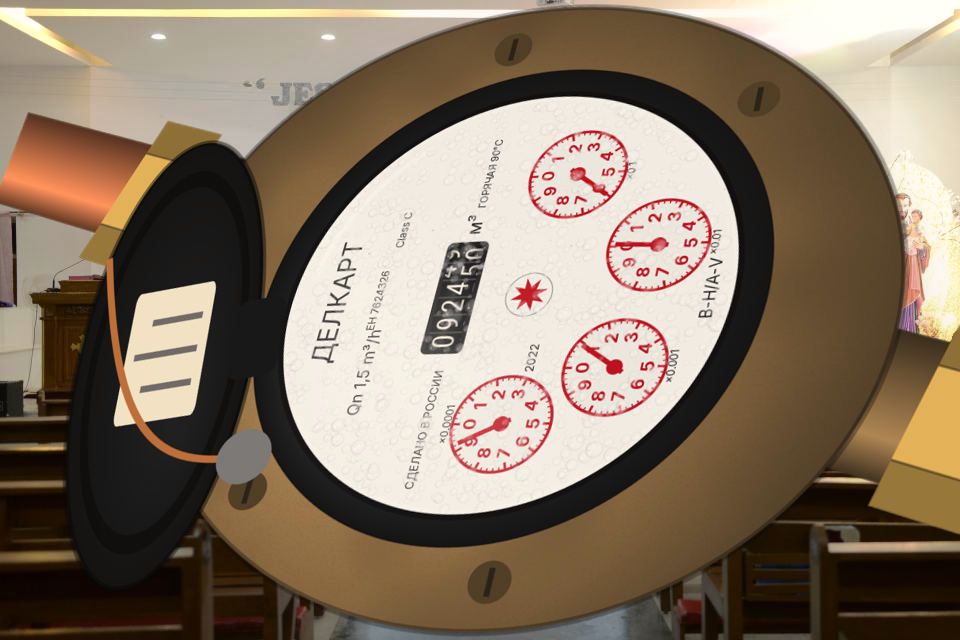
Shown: **92449.6009** m³
